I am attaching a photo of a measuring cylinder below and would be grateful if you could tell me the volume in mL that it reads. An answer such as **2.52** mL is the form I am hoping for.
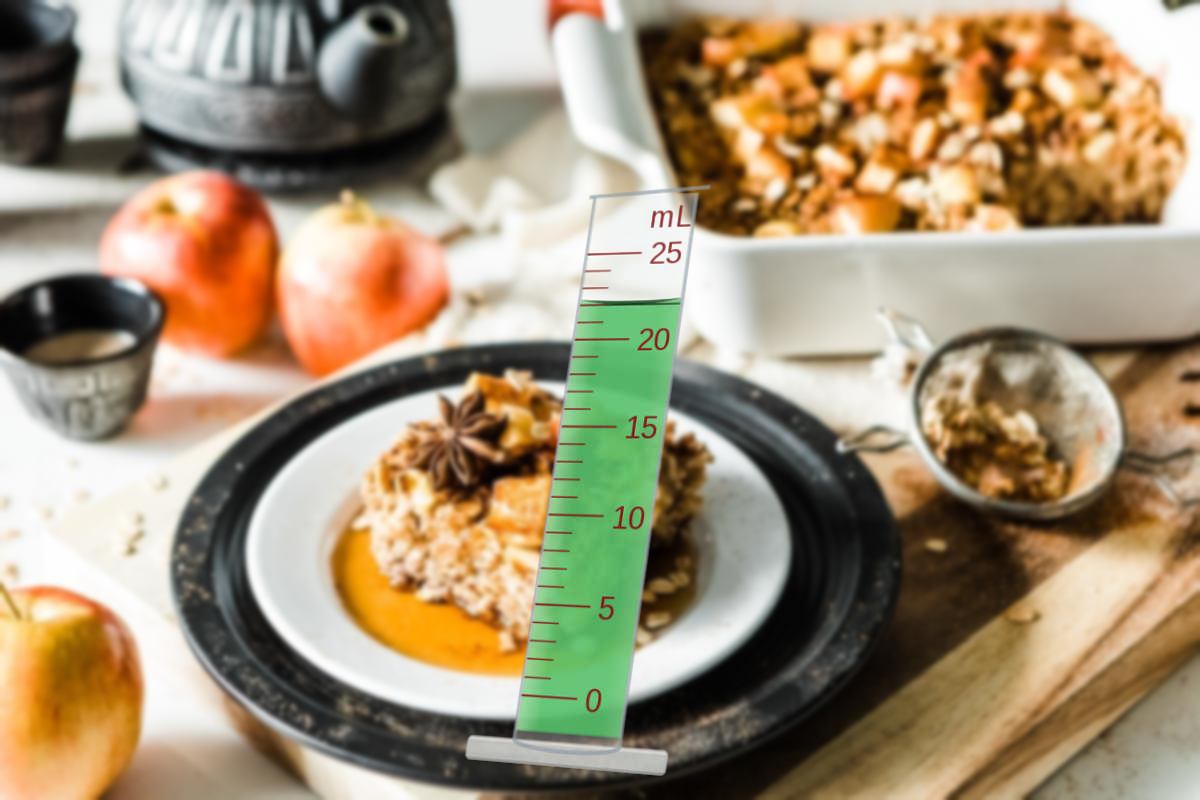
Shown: **22** mL
